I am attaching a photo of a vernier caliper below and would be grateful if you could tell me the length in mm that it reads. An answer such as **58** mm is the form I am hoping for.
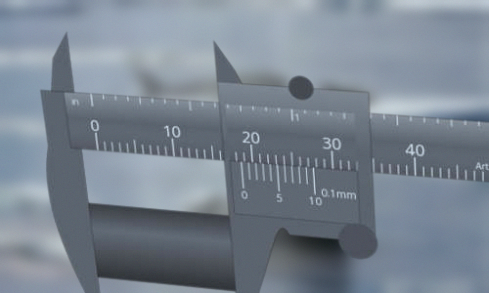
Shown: **18.6** mm
